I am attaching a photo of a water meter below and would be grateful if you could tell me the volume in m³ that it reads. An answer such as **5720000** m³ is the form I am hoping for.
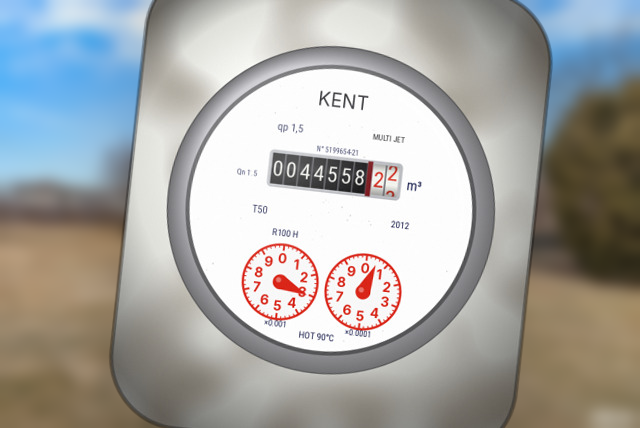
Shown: **44558.2230** m³
